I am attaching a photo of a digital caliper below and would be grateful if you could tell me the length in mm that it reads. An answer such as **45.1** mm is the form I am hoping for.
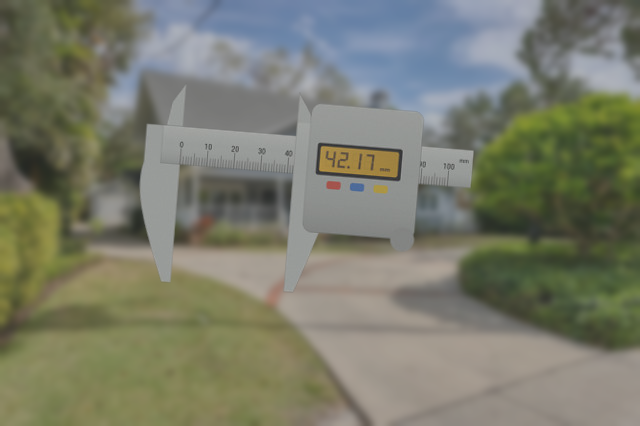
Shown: **42.17** mm
